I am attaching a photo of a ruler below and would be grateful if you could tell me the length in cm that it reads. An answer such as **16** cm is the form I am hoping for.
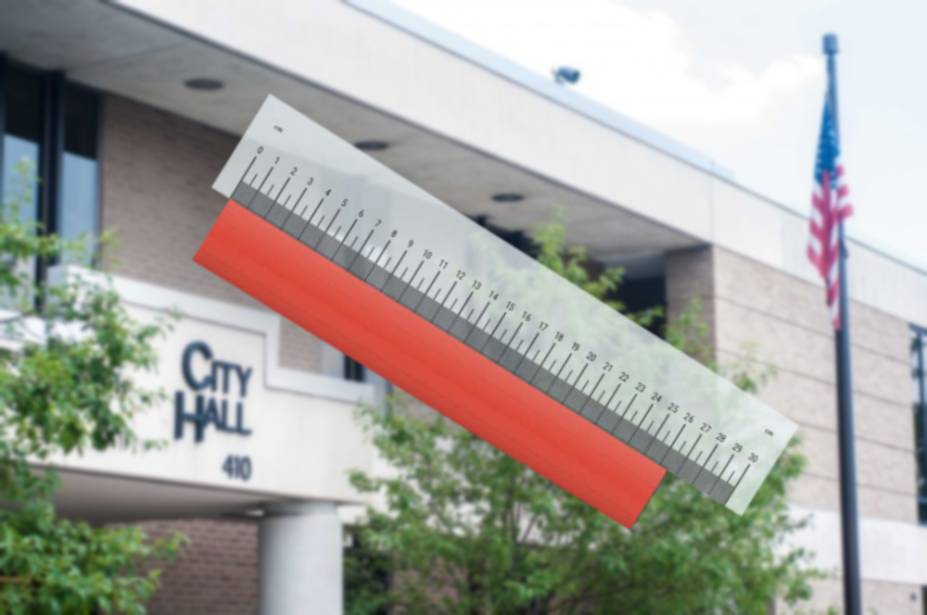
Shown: **26.5** cm
